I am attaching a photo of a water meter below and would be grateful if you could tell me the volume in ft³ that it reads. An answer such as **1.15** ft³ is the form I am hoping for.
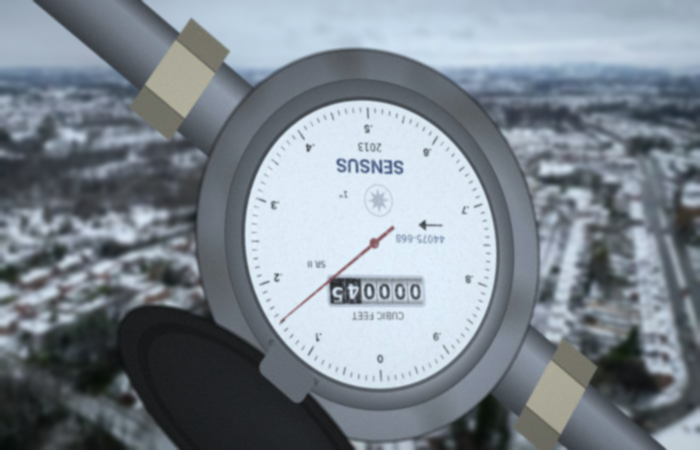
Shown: **45.15** ft³
